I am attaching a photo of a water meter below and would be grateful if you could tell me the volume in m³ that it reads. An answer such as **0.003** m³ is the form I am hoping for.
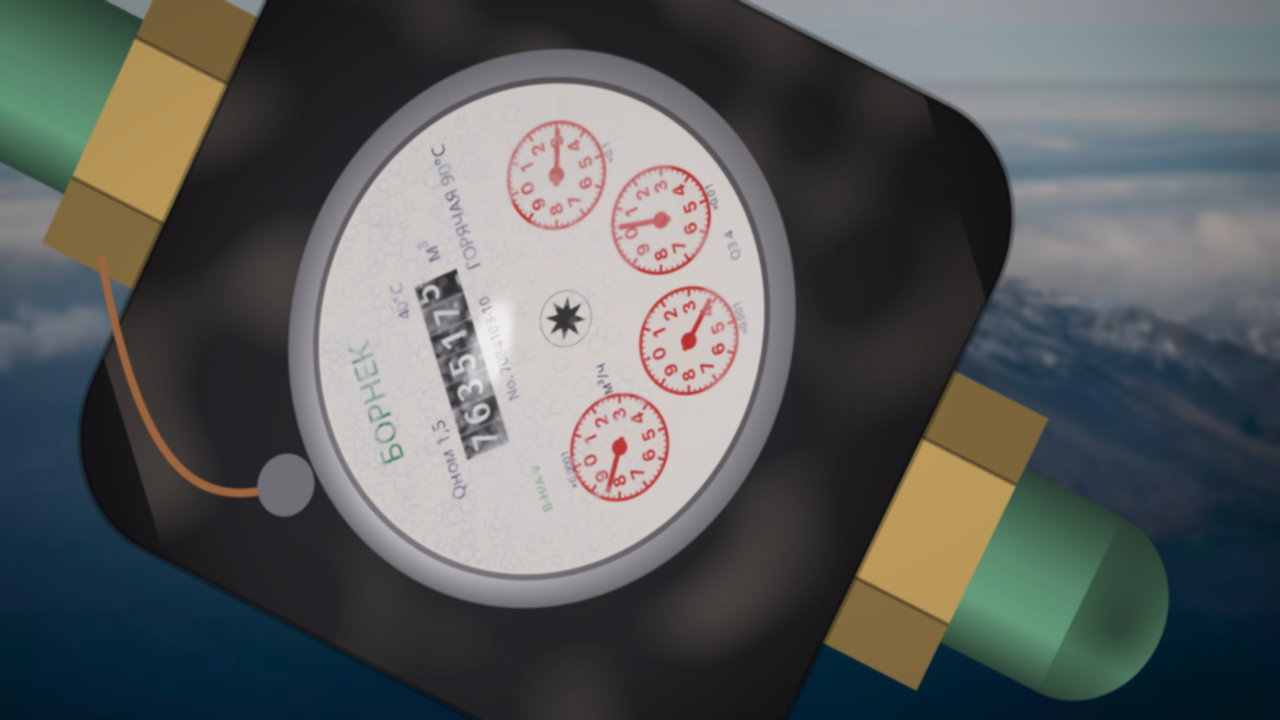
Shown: **7635175.3038** m³
